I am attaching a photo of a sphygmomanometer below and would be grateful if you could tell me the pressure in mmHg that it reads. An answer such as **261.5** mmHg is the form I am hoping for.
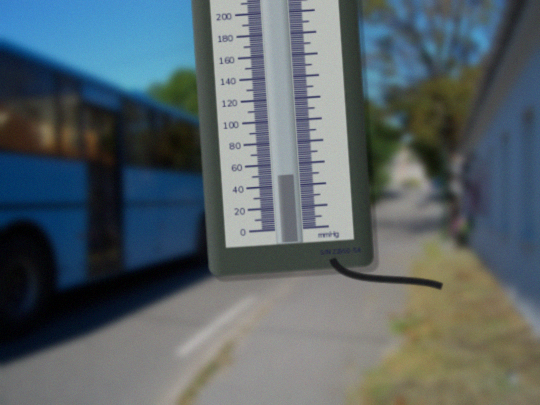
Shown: **50** mmHg
